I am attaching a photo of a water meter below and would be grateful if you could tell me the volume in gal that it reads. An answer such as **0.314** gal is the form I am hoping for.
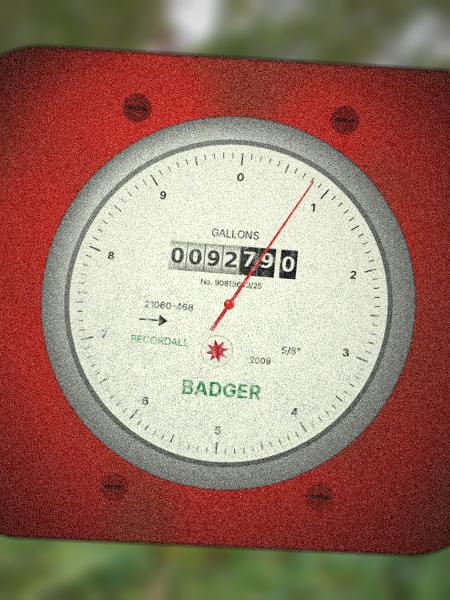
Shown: **92790.8** gal
